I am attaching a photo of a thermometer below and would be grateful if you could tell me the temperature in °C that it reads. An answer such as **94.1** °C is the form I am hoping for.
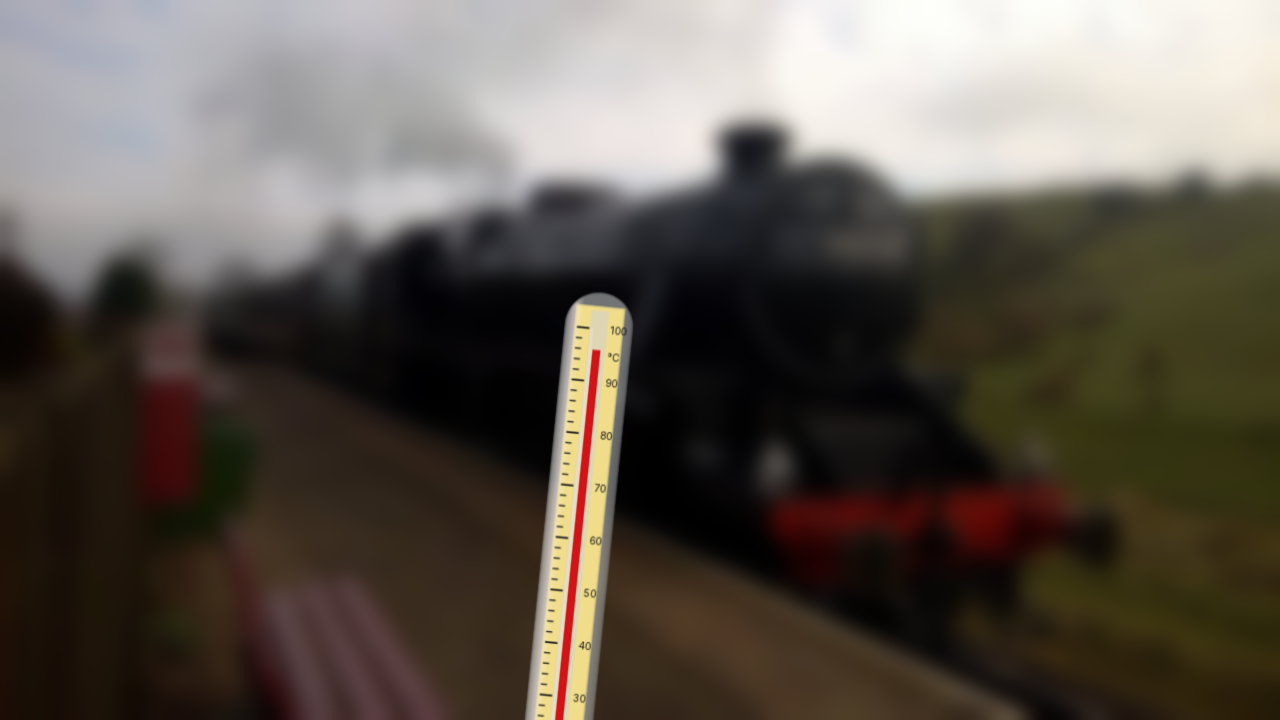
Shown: **96** °C
